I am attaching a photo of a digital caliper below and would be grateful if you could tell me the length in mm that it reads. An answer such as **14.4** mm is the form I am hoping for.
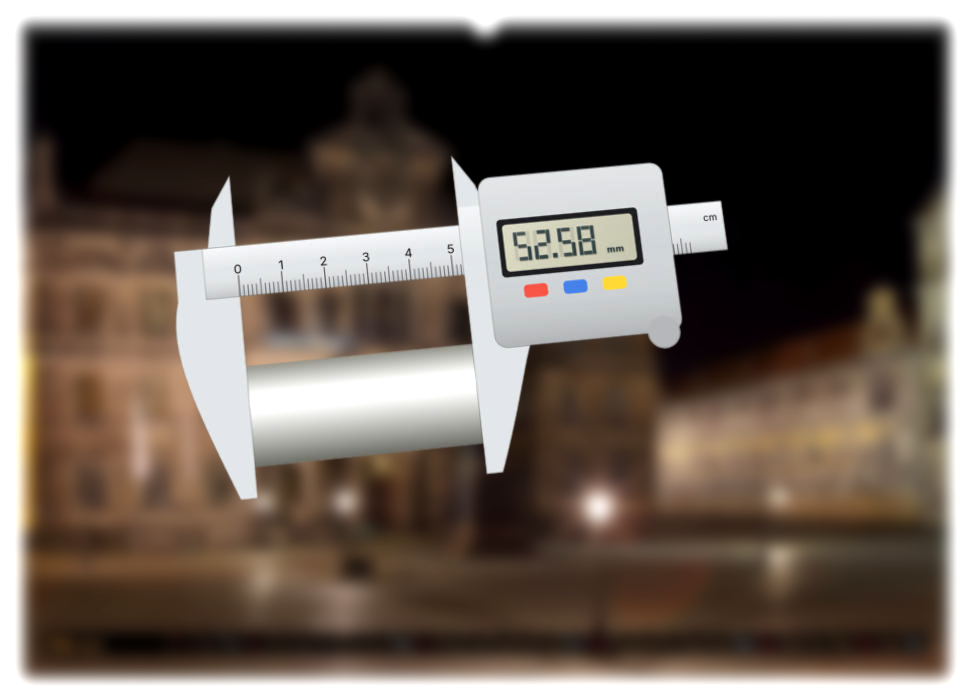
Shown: **52.58** mm
